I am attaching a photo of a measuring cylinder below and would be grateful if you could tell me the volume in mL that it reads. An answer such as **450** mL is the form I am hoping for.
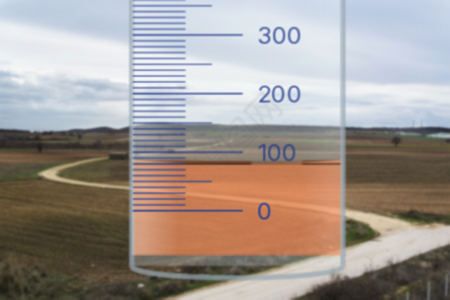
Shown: **80** mL
